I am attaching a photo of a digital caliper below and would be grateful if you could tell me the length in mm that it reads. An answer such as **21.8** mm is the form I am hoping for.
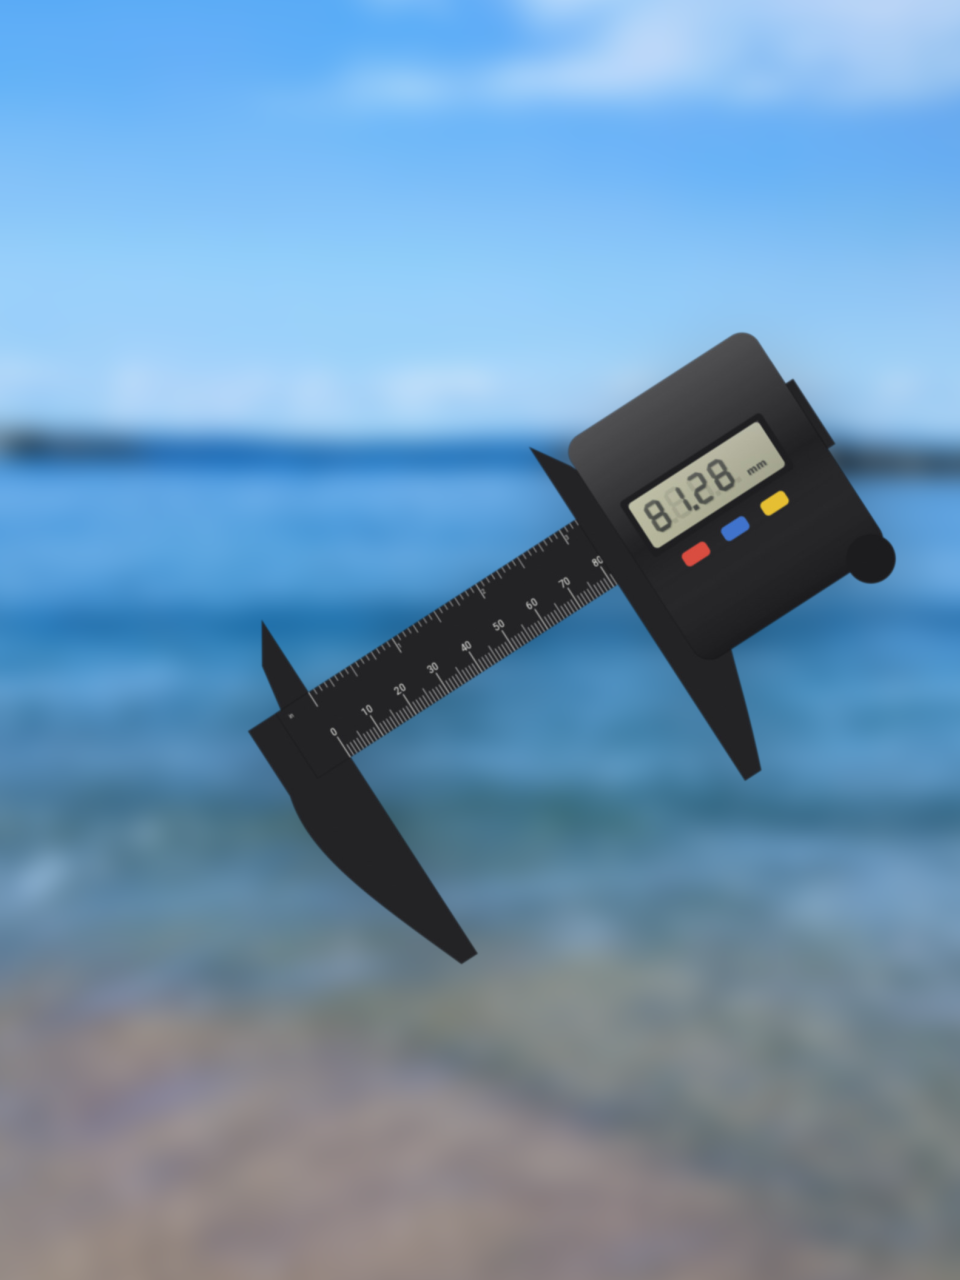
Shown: **81.28** mm
